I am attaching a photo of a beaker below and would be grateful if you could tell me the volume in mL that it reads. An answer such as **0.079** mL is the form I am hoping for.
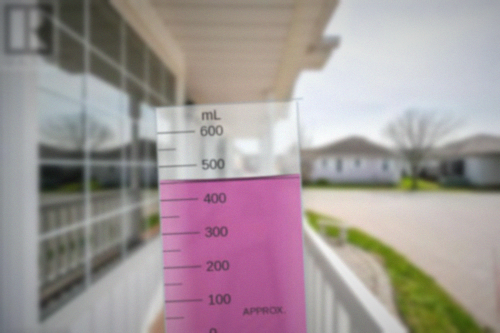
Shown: **450** mL
